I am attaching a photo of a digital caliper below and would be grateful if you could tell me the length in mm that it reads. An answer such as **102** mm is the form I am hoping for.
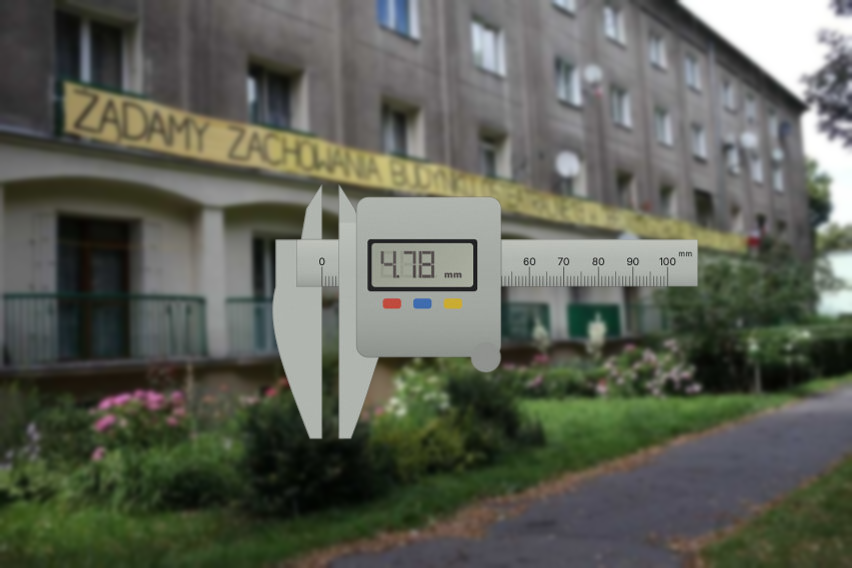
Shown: **4.78** mm
